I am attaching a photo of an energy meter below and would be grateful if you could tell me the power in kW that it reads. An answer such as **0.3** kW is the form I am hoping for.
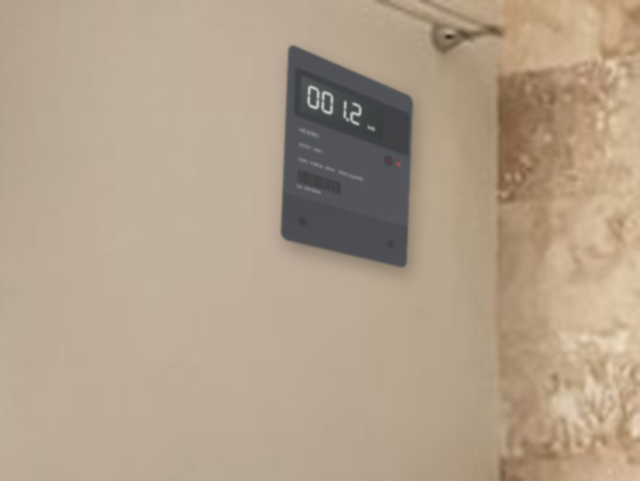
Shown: **1.2** kW
